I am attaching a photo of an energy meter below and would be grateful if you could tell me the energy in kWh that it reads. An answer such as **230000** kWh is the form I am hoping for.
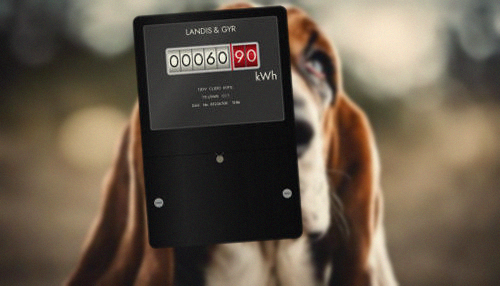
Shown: **60.90** kWh
